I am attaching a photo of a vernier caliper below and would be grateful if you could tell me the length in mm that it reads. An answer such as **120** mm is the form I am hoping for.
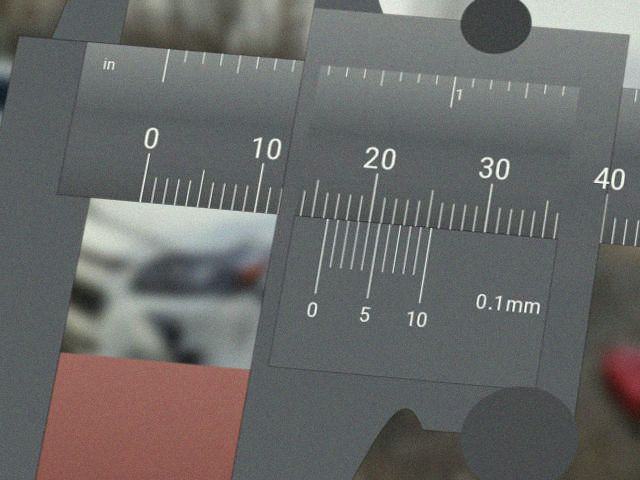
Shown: **16.4** mm
